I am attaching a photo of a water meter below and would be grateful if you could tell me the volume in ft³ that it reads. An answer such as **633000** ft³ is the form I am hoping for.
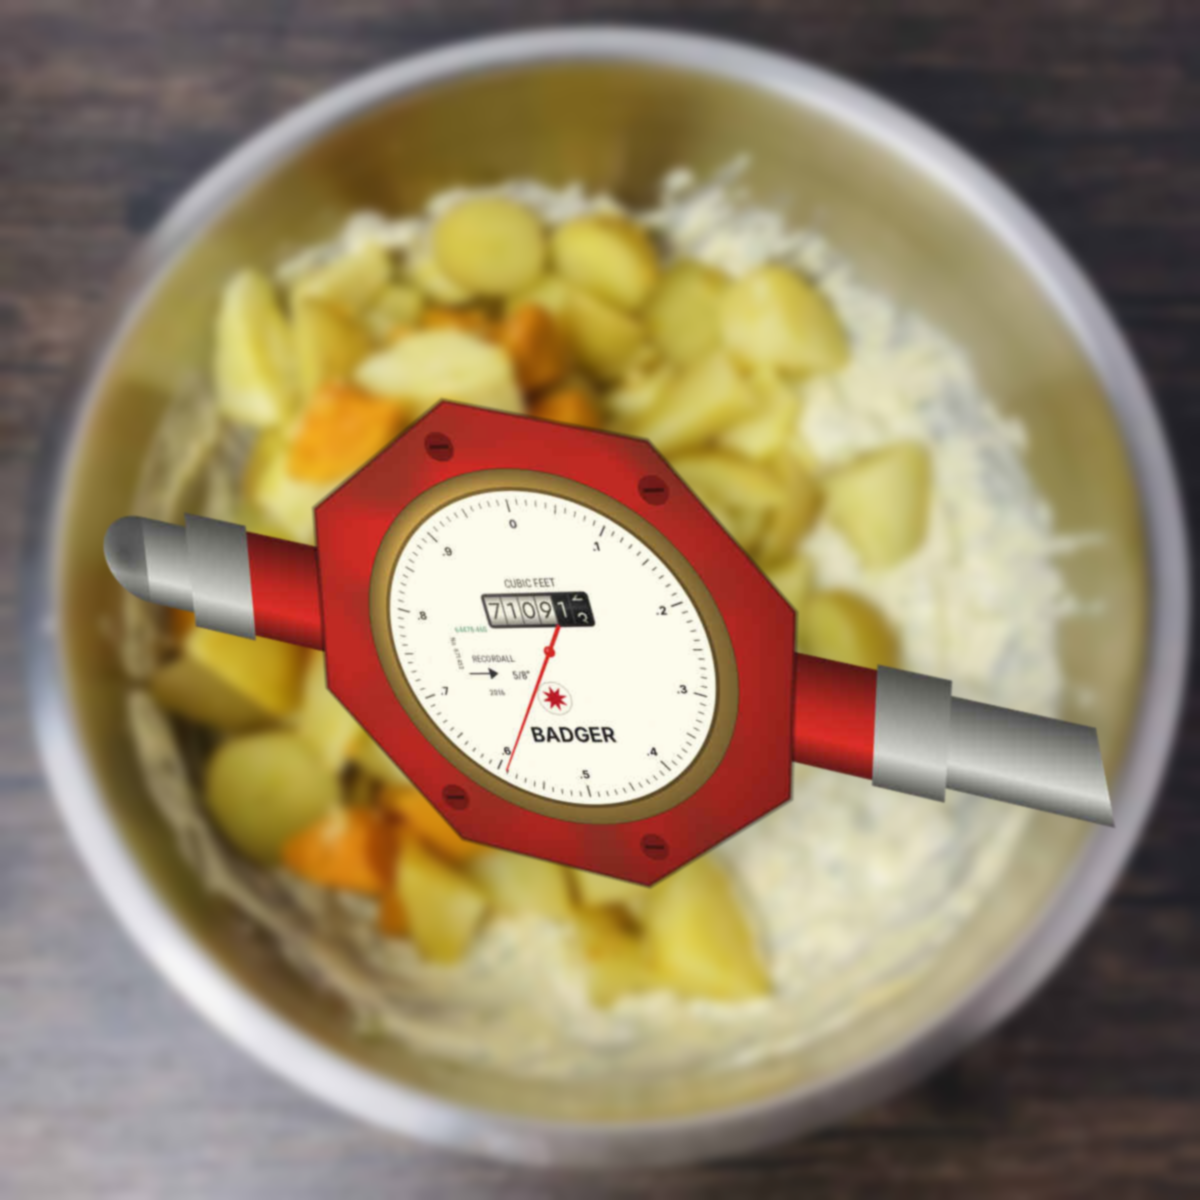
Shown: **710912.59** ft³
